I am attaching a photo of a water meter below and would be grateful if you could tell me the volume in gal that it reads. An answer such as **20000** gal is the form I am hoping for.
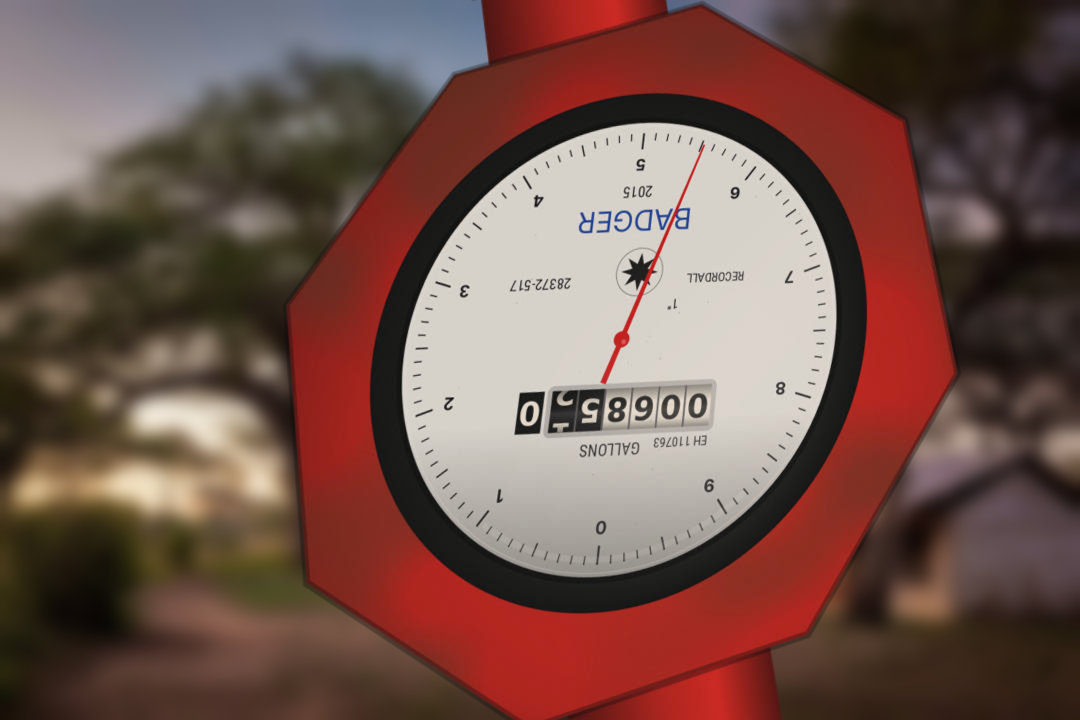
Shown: **68515.5** gal
